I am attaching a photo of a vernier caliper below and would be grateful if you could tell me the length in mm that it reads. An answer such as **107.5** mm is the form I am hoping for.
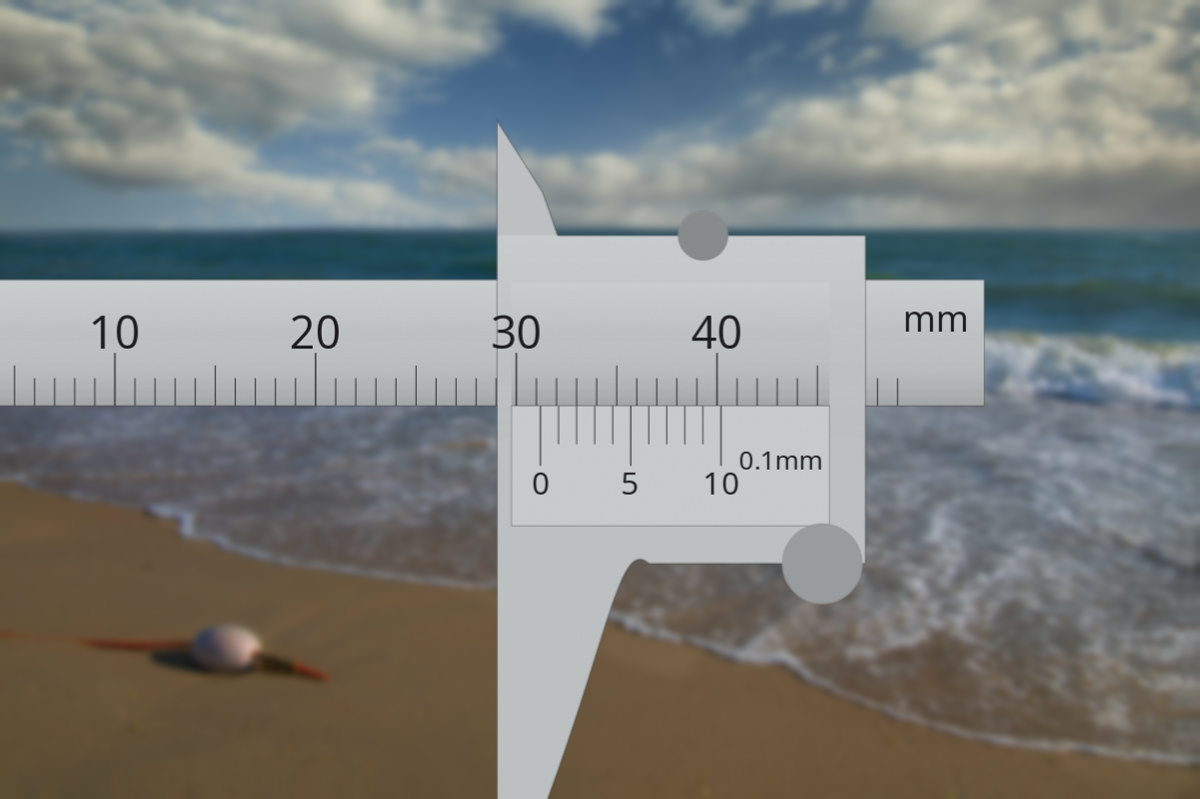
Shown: **31.2** mm
